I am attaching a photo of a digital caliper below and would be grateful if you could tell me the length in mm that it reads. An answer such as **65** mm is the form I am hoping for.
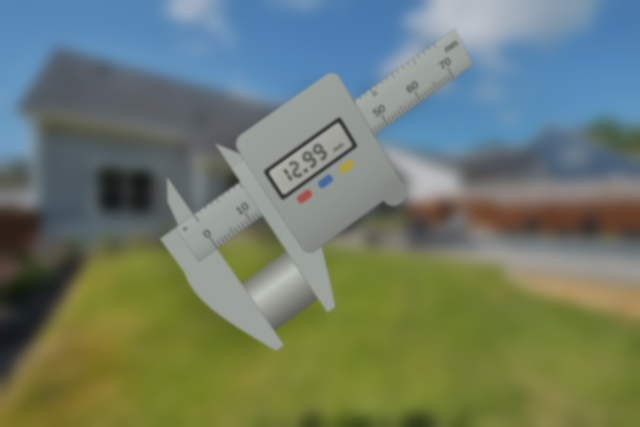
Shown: **12.99** mm
